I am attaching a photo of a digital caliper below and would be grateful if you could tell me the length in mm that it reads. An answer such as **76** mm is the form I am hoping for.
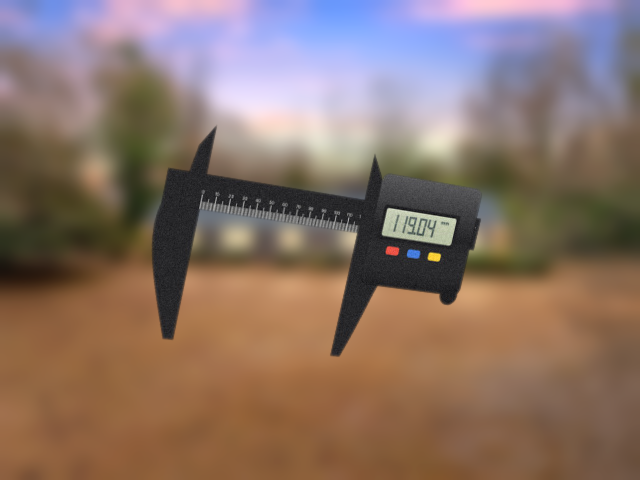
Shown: **119.04** mm
